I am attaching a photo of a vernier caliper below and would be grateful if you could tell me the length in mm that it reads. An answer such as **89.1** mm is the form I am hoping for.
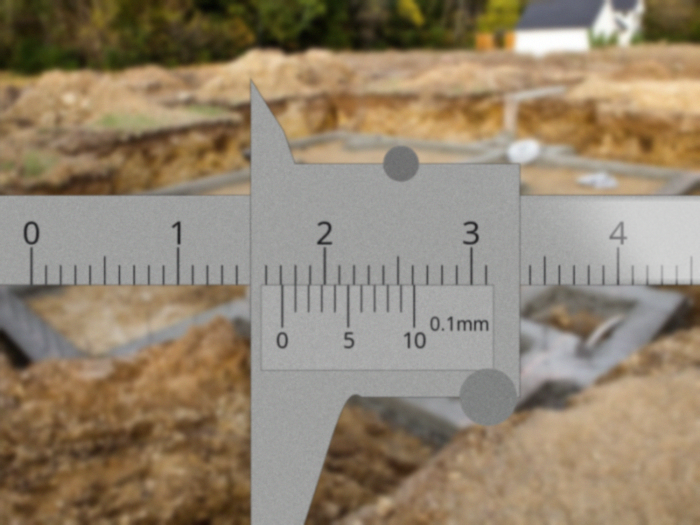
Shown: **17.1** mm
